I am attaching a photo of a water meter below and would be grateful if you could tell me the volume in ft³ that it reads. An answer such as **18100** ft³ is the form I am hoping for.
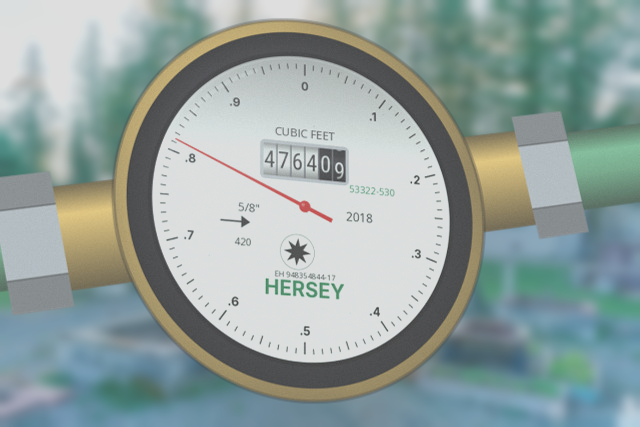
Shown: **476408.81** ft³
